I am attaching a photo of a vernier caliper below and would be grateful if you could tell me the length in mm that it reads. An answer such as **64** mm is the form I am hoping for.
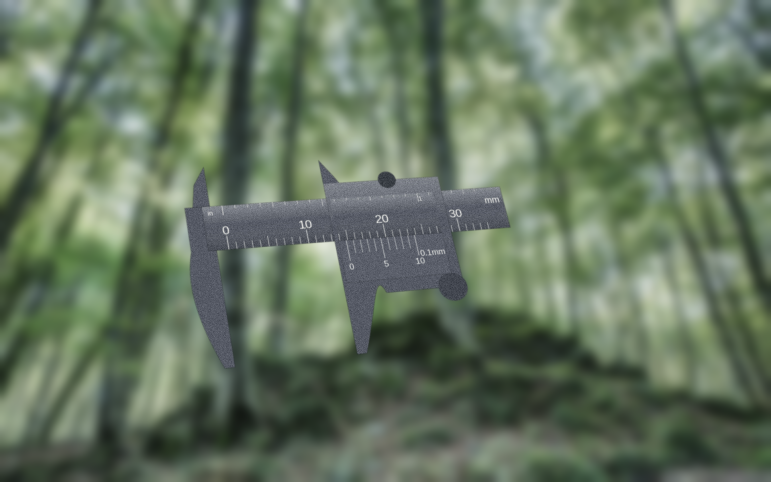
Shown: **14.8** mm
